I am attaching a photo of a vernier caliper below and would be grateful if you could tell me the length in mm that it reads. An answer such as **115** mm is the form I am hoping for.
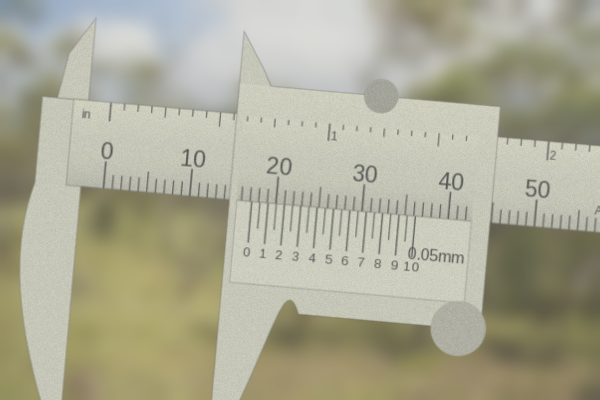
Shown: **17.2** mm
